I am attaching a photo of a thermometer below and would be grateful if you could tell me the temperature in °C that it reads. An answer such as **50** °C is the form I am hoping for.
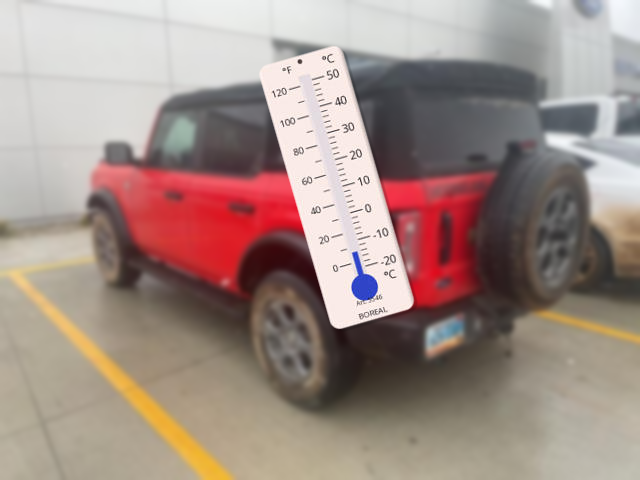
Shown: **-14** °C
